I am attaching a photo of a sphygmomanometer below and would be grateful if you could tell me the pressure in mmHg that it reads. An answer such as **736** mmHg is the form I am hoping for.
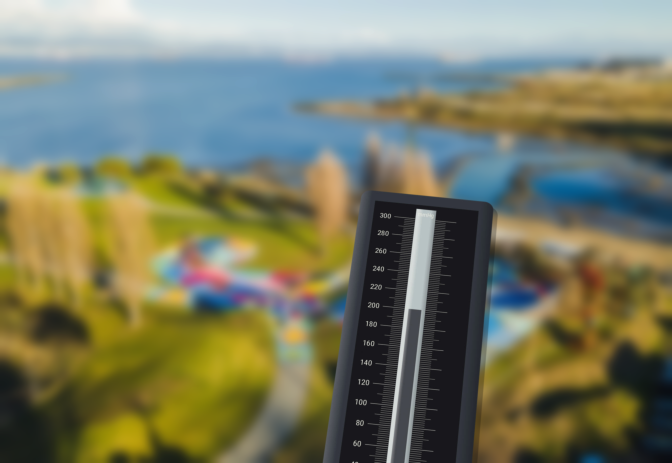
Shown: **200** mmHg
